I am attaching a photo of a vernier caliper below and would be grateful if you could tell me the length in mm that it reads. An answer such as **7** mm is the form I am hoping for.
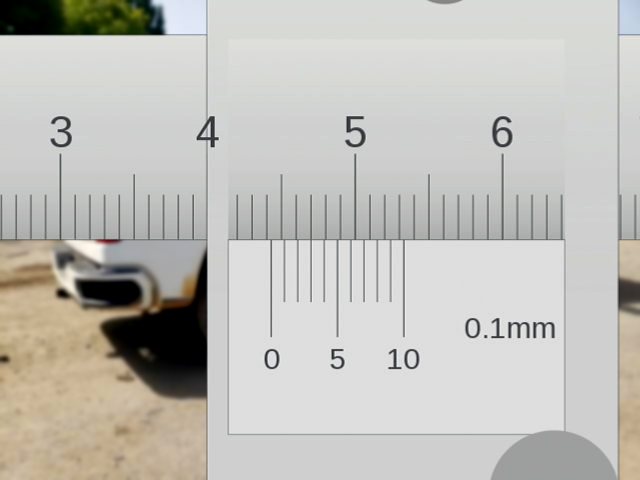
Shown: **44.3** mm
